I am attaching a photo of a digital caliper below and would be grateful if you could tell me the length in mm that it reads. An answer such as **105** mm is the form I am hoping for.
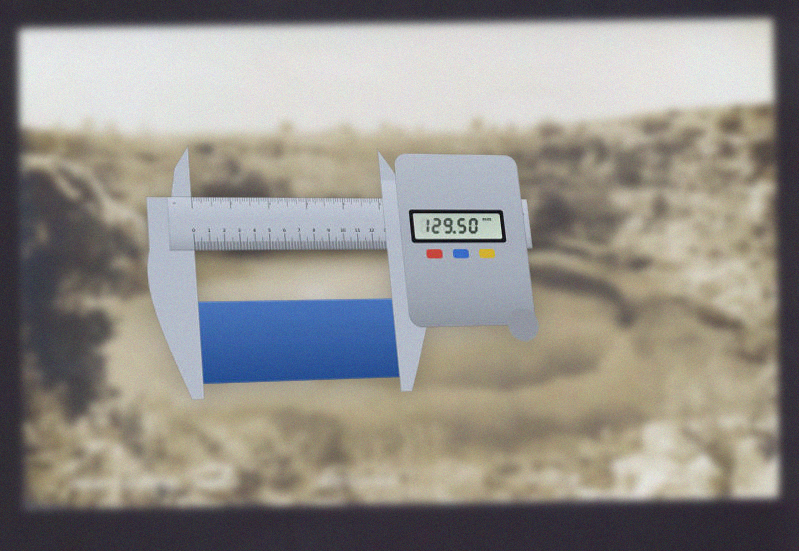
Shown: **129.50** mm
